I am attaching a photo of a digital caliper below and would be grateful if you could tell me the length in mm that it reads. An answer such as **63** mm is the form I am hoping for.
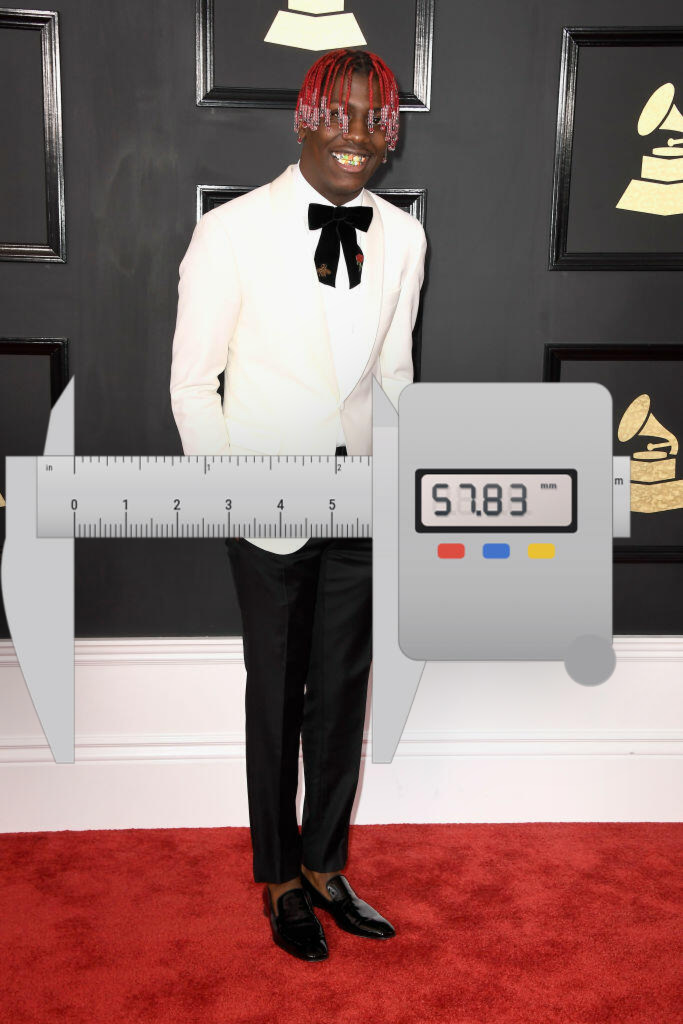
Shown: **57.83** mm
